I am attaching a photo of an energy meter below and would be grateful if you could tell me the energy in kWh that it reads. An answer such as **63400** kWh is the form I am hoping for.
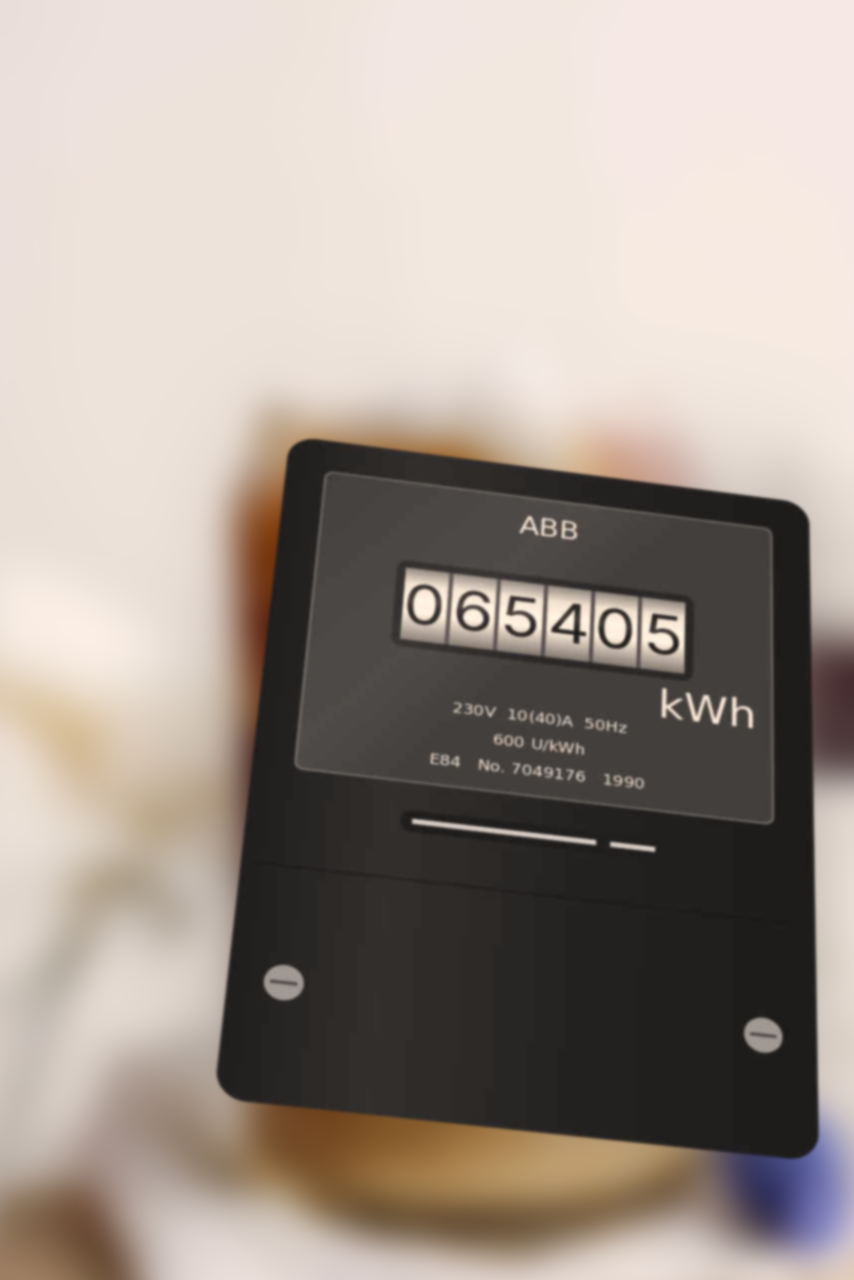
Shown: **65405** kWh
